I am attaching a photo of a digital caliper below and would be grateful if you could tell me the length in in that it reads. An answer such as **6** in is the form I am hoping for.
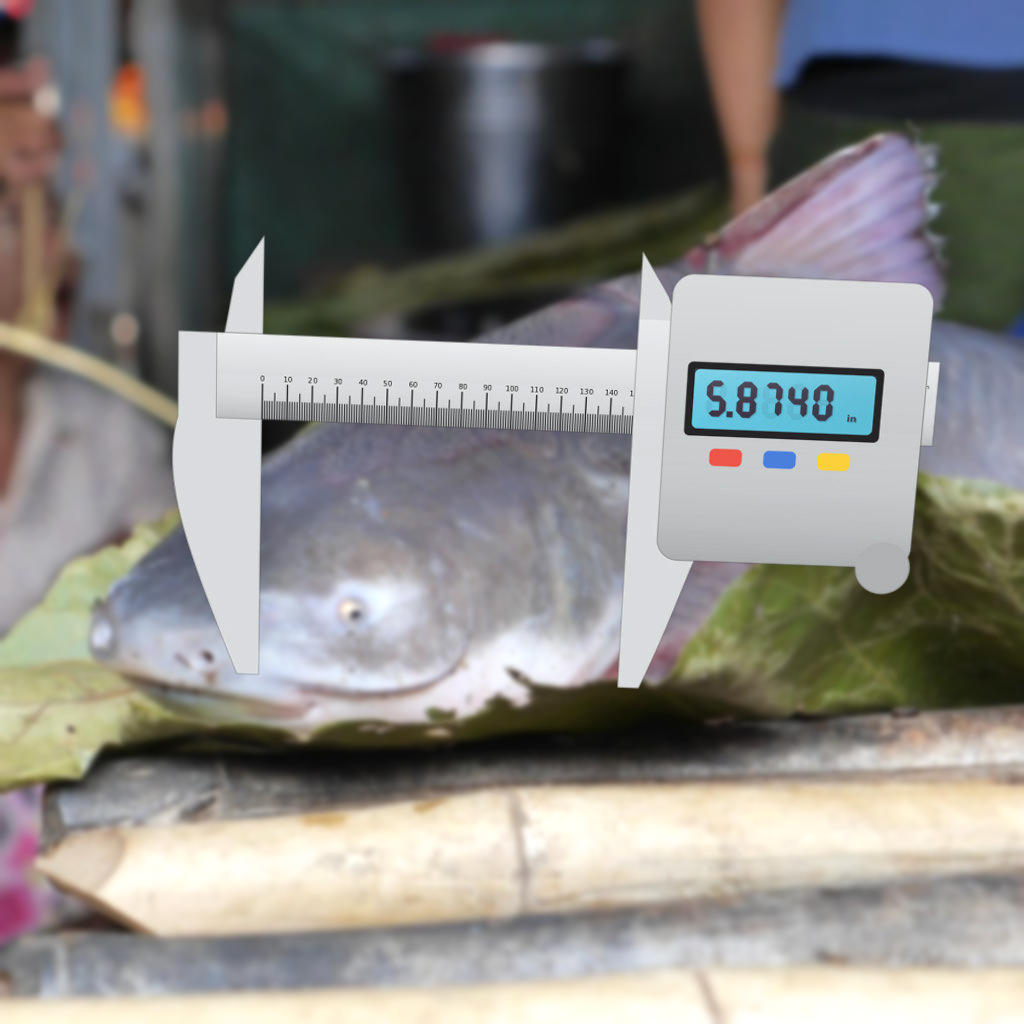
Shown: **5.8740** in
